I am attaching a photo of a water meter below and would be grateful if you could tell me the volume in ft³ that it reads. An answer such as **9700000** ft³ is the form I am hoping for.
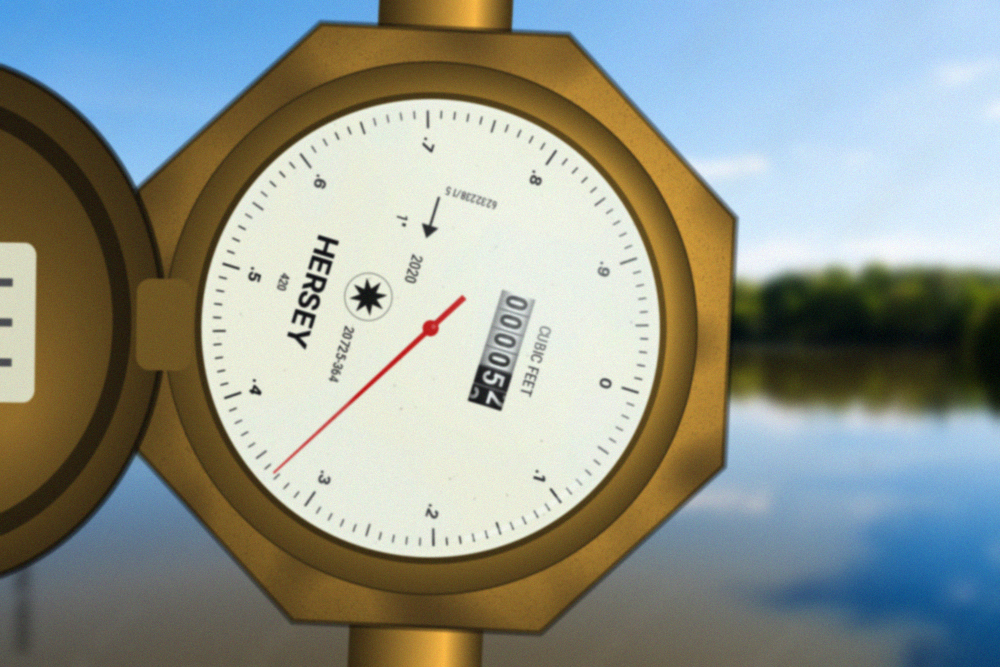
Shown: **52.33** ft³
